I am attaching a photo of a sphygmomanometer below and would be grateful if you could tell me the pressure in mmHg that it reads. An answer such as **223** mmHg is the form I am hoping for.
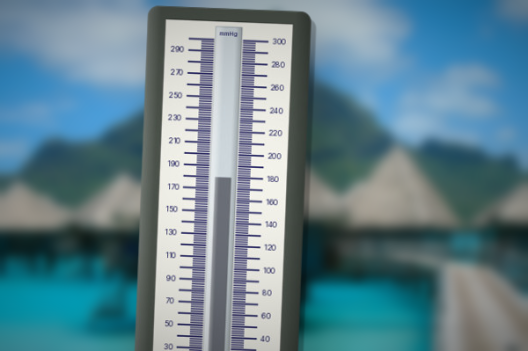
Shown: **180** mmHg
